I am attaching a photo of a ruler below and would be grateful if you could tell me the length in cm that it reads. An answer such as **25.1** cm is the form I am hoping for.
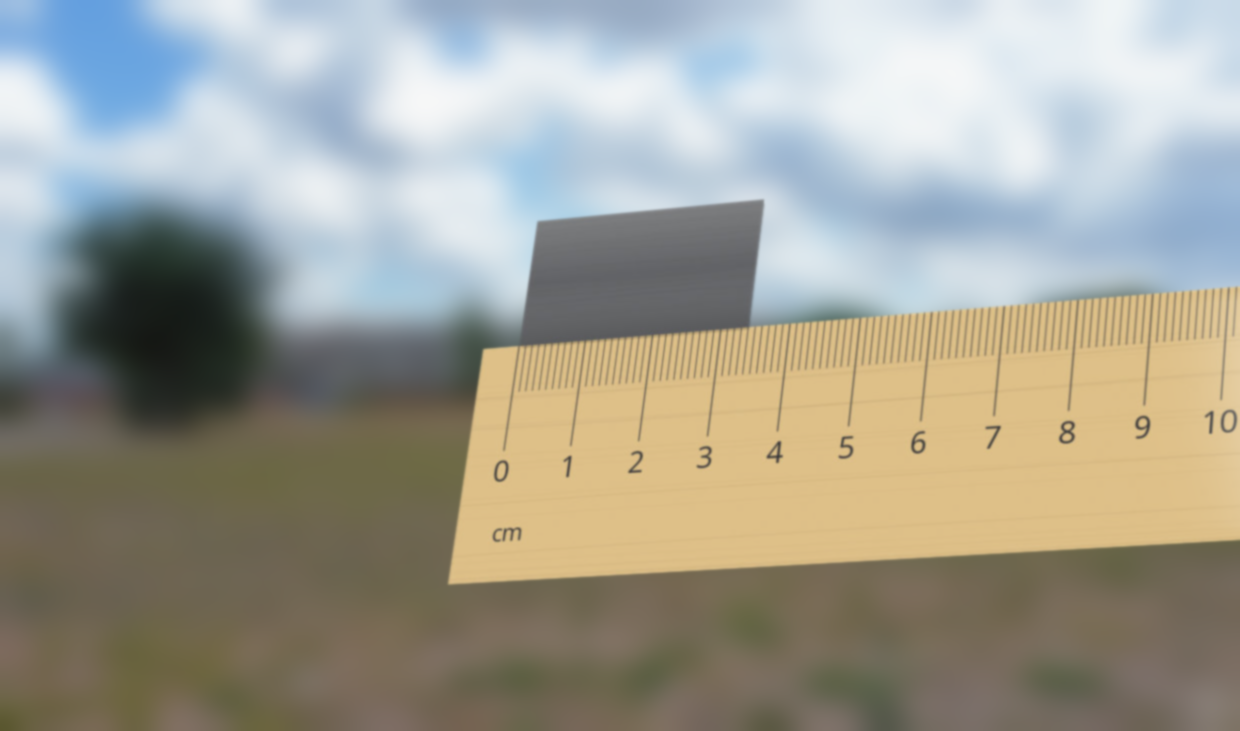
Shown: **3.4** cm
